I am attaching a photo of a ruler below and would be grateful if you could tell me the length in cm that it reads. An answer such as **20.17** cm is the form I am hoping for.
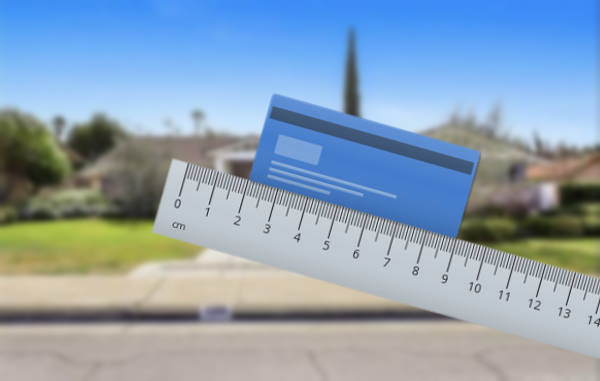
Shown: **7** cm
